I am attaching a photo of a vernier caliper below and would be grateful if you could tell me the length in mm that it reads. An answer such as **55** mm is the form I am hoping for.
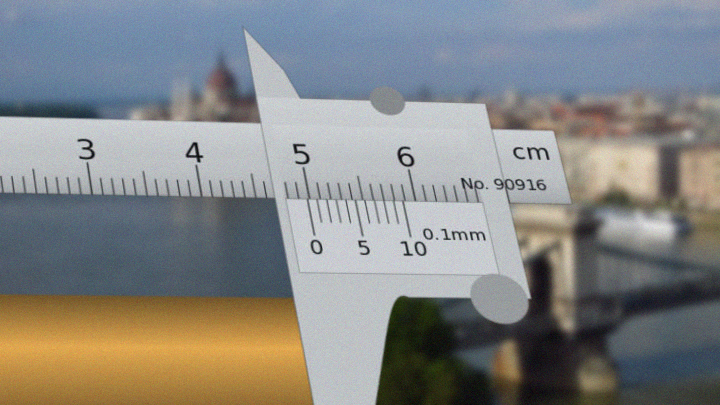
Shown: **49.8** mm
